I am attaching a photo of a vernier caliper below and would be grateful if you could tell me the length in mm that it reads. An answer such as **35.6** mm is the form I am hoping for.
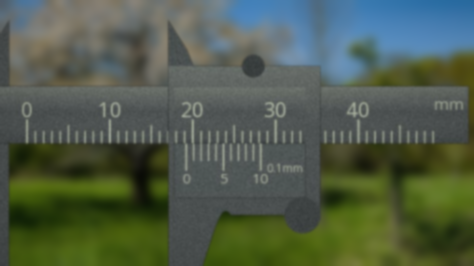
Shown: **19.2** mm
